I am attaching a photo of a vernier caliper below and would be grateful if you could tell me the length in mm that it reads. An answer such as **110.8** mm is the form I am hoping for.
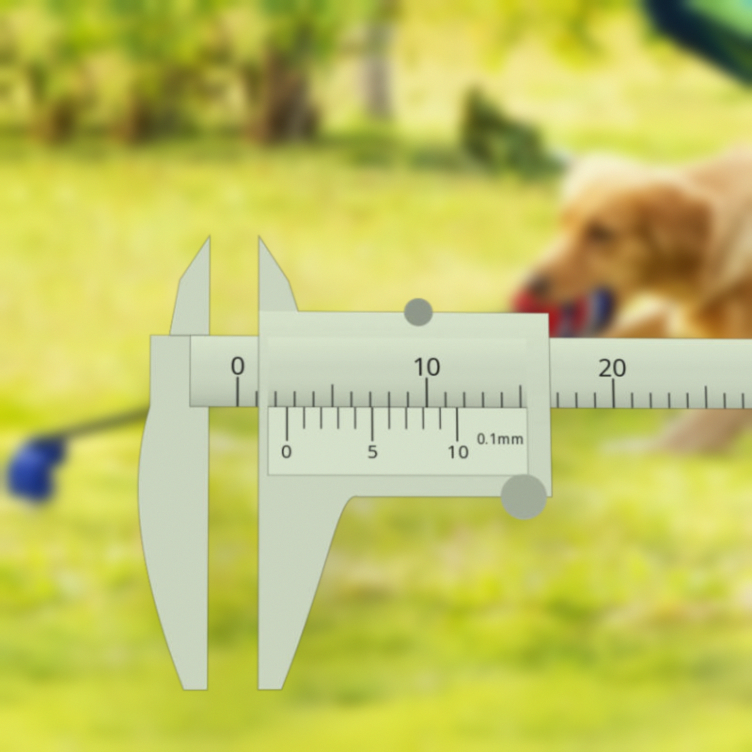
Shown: **2.6** mm
